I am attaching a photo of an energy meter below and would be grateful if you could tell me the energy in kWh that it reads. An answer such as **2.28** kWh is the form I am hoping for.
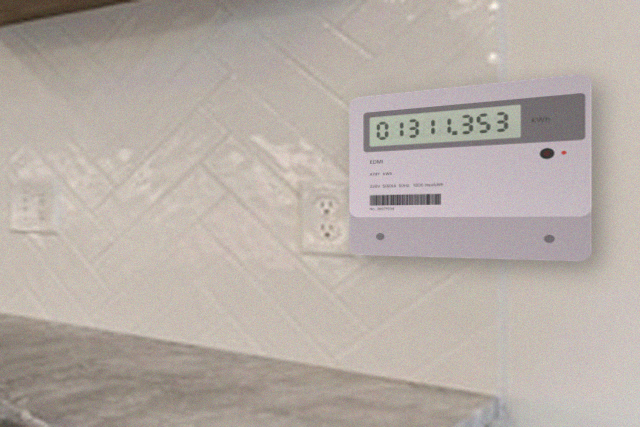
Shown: **1311.353** kWh
